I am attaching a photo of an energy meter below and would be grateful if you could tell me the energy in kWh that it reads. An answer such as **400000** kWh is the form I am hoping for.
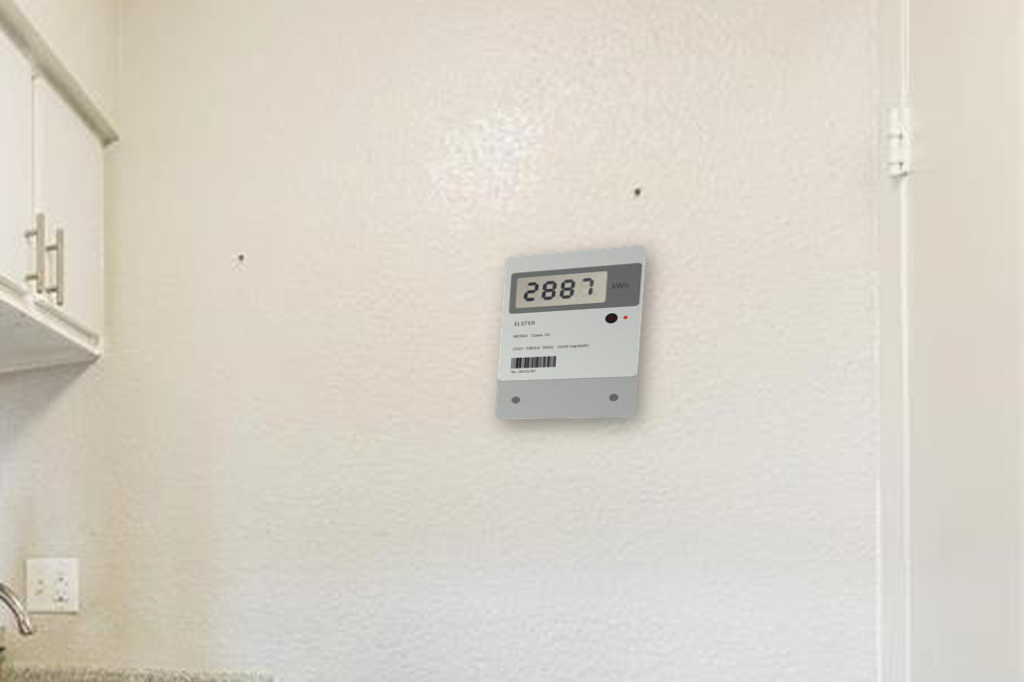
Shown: **2887** kWh
